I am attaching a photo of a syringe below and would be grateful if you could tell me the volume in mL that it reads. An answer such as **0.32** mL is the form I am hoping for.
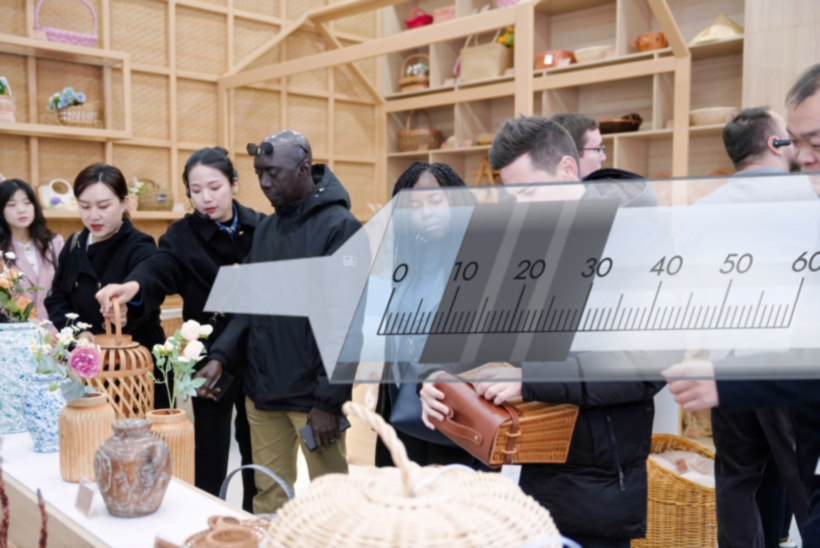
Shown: **8** mL
